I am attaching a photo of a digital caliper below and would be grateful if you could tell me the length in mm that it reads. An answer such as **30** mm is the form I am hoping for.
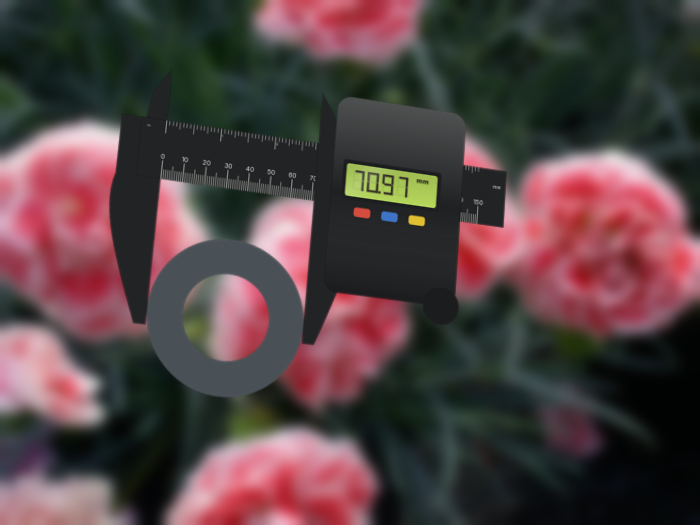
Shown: **70.97** mm
